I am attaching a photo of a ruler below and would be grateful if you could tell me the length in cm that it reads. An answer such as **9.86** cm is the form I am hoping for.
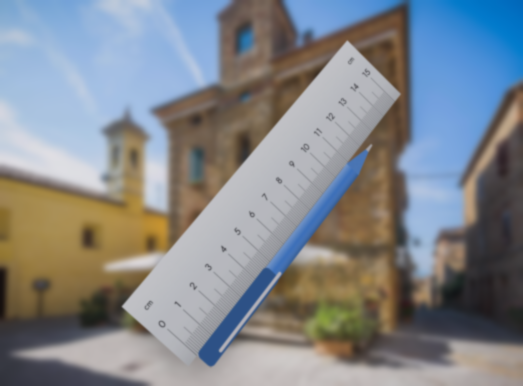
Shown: **12.5** cm
